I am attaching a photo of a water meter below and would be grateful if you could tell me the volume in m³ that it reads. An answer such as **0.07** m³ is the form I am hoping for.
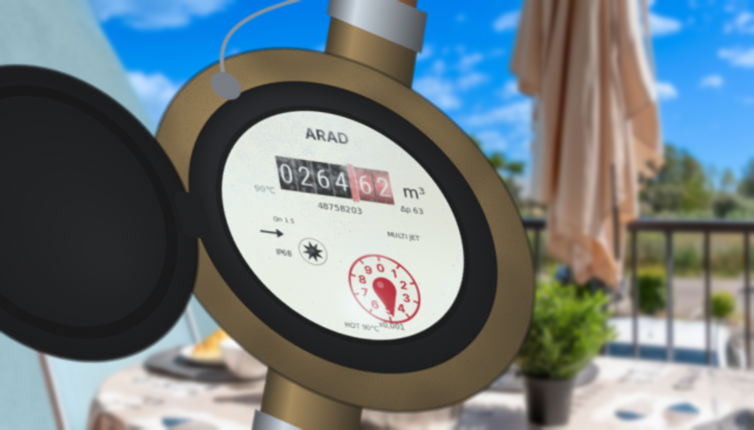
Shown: **264.624** m³
